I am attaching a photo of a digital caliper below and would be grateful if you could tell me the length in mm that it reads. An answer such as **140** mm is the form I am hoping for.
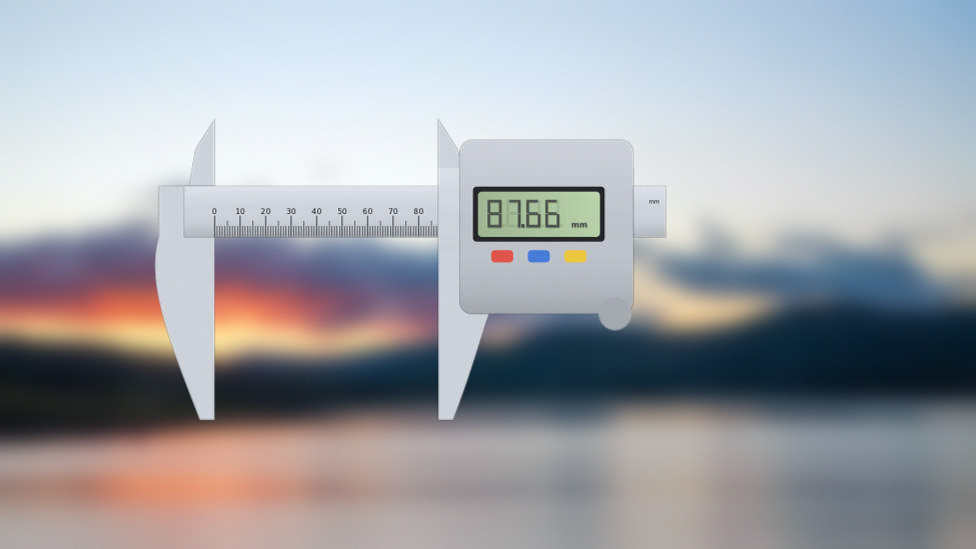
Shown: **87.66** mm
